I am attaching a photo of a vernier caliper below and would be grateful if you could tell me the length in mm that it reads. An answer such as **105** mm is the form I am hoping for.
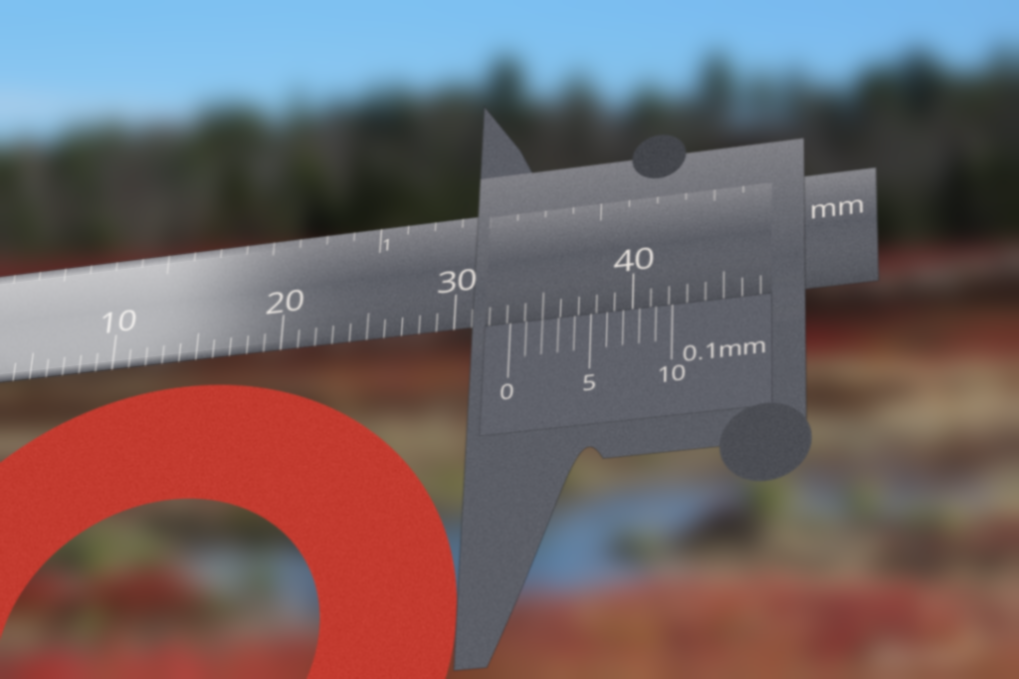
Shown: **33.2** mm
